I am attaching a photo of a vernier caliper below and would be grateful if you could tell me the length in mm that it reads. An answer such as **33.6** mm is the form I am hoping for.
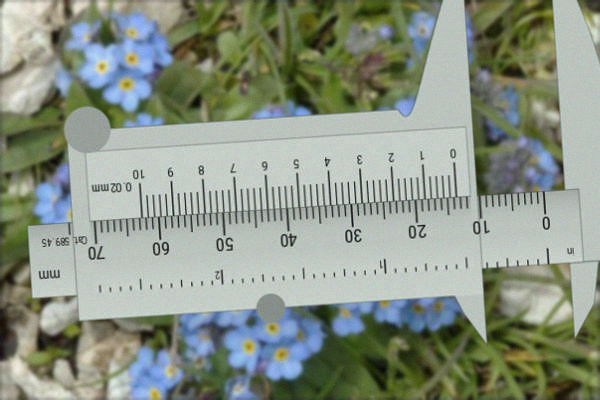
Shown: **13.6** mm
